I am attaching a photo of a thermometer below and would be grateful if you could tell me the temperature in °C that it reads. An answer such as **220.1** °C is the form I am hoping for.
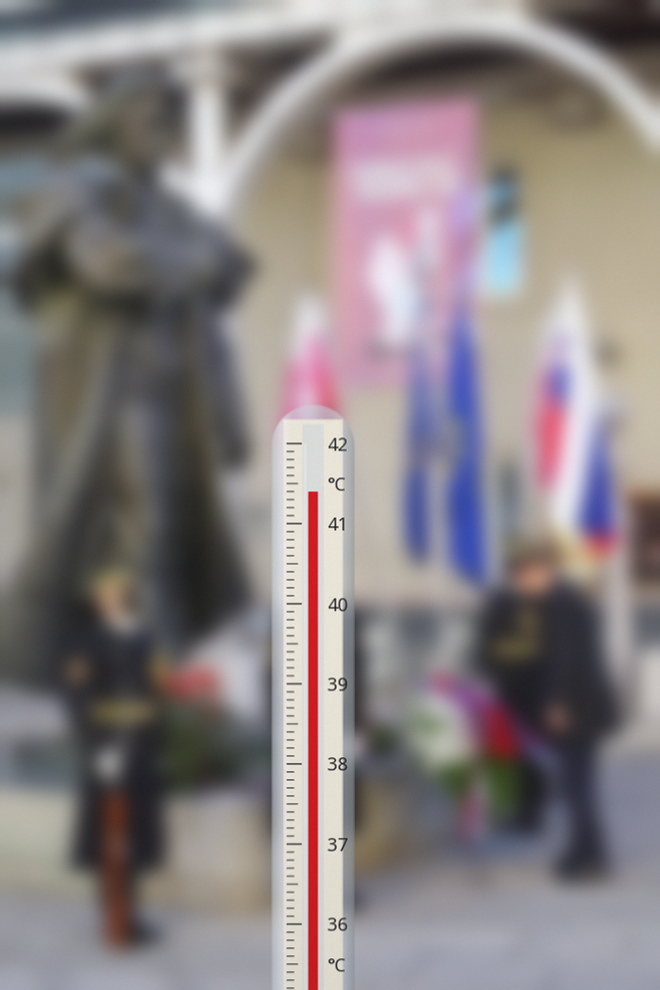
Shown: **41.4** °C
